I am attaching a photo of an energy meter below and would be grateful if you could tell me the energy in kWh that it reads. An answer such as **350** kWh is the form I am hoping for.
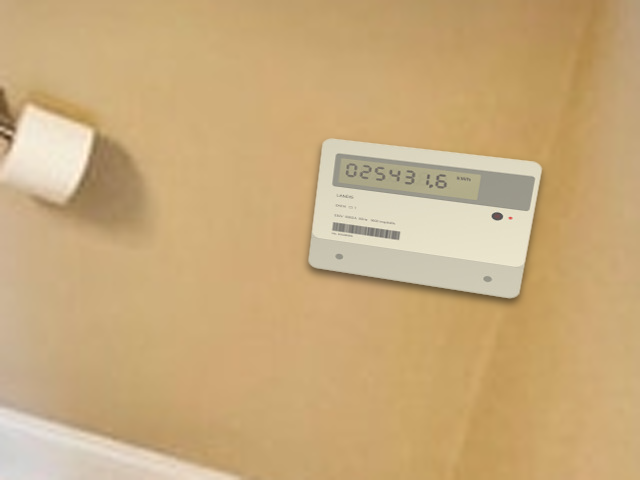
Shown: **25431.6** kWh
